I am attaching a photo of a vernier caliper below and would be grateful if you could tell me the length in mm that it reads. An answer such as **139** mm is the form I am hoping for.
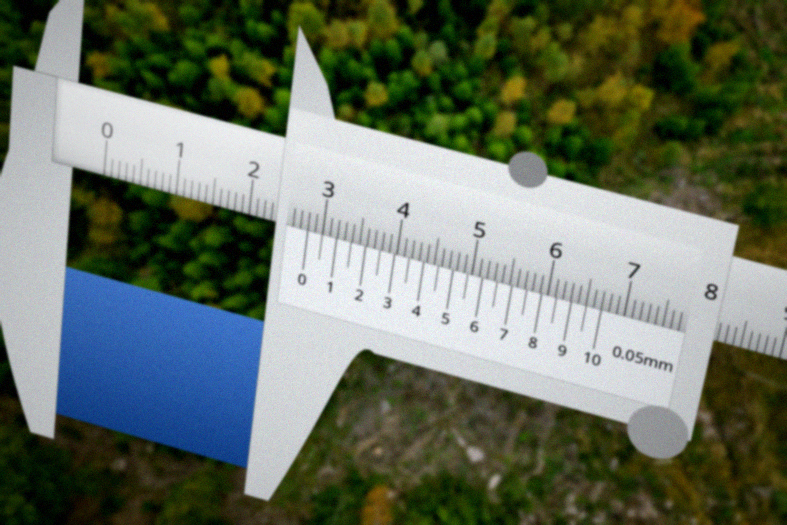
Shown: **28.0** mm
